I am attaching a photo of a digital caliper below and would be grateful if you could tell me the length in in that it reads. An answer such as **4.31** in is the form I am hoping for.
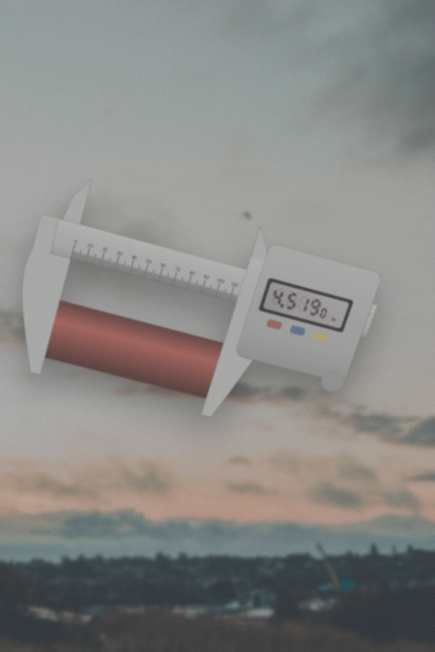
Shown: **4.5190** in
